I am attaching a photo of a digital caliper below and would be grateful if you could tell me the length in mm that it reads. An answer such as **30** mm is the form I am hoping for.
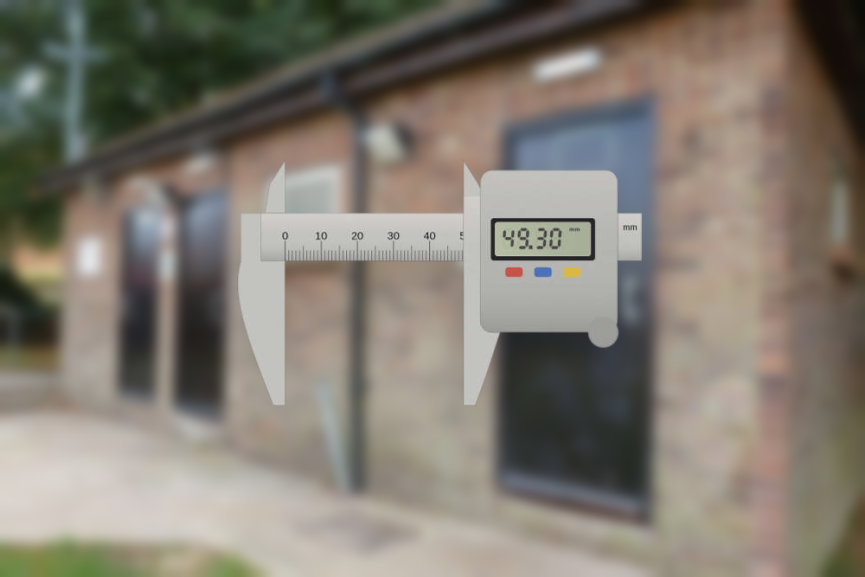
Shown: **49.30** mm
